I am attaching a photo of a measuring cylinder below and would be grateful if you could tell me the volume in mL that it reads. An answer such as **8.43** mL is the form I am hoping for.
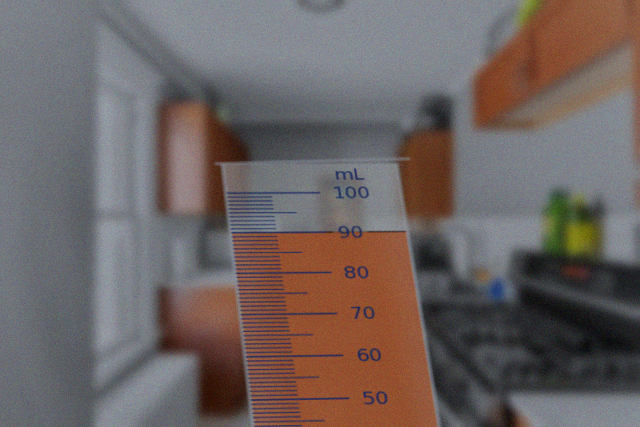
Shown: **90** mL
